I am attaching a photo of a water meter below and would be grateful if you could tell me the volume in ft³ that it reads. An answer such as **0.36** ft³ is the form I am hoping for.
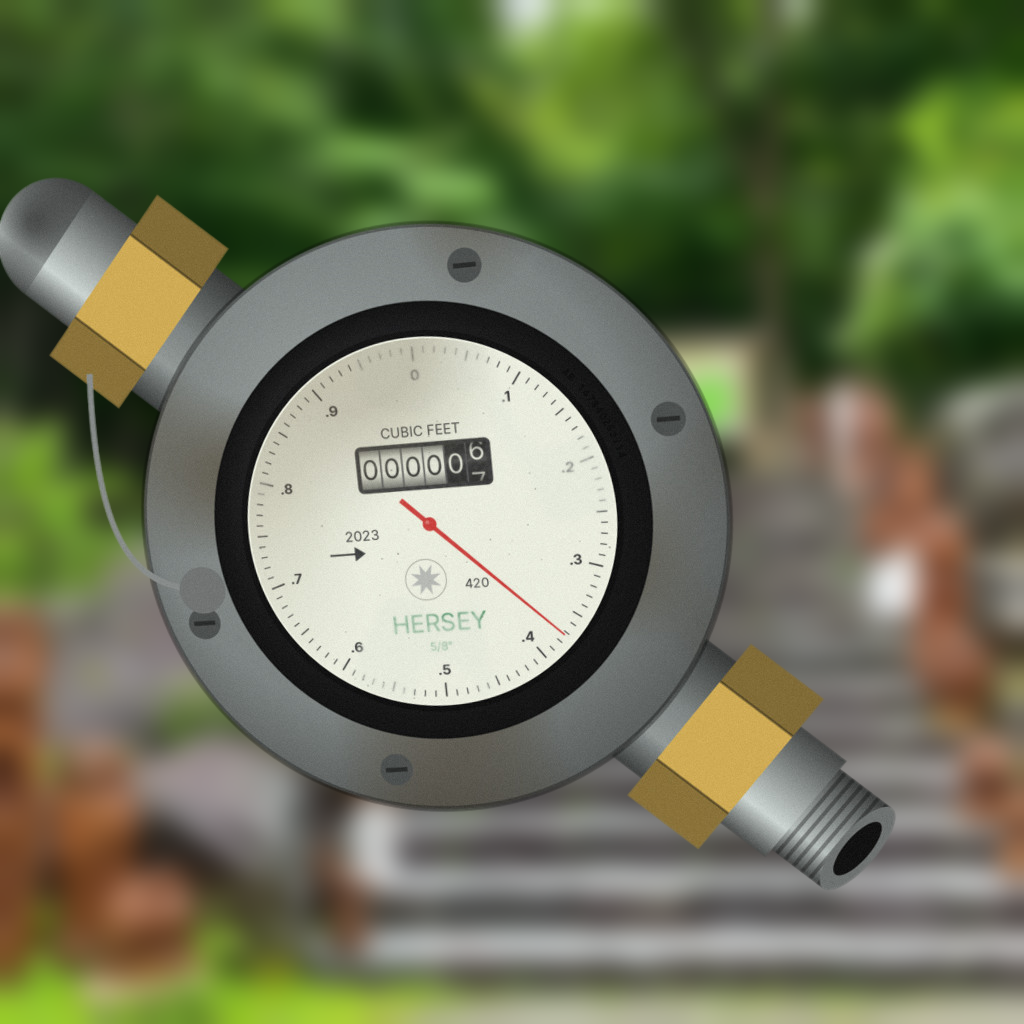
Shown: **6.37** ft³
